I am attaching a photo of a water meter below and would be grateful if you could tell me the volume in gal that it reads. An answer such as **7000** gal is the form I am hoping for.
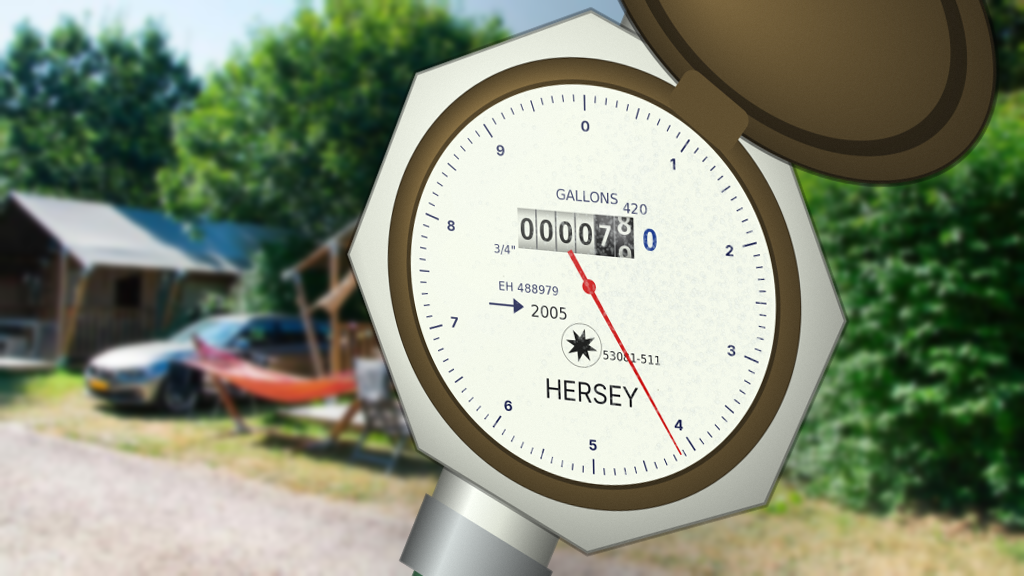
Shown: **784.1** gal
